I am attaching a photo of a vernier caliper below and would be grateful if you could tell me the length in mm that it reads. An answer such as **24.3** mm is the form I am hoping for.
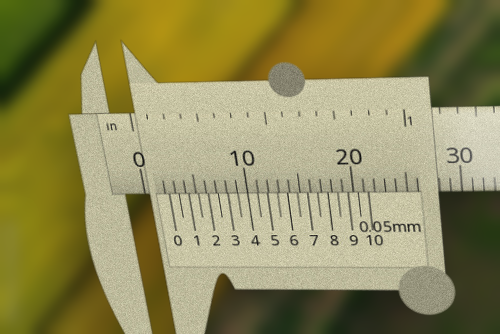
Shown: **2.4** mm
